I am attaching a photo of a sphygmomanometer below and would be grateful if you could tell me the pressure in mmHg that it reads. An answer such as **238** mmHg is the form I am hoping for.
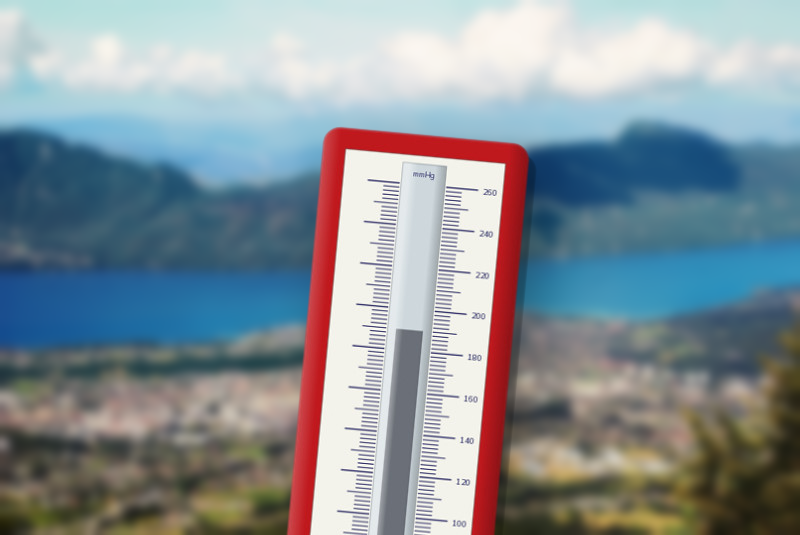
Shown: **190** mmHg
